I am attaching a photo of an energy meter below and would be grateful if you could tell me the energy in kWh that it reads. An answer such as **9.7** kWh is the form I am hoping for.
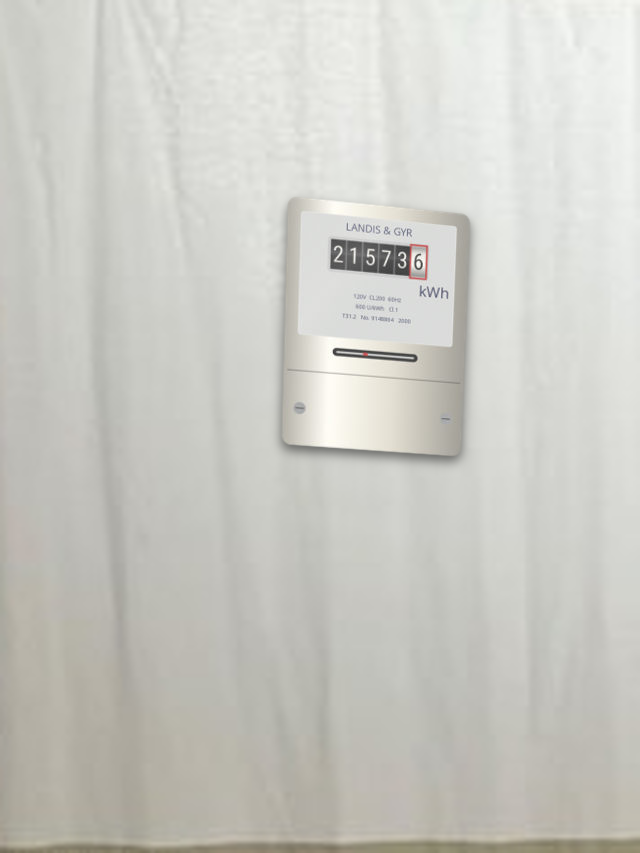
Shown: **21573.6** kWh
